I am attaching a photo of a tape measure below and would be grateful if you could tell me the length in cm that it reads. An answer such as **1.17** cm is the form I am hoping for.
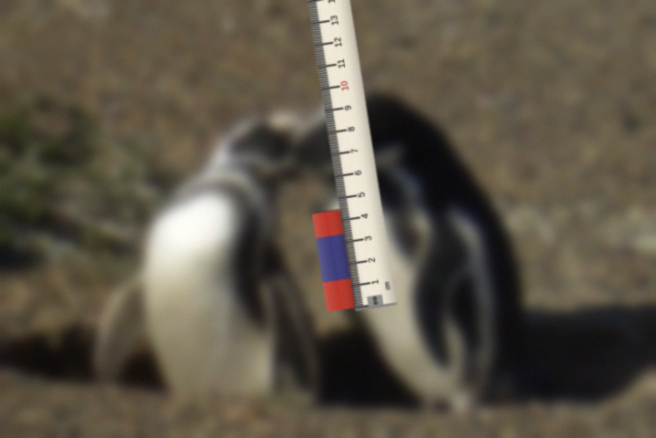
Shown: **4.5** cm
